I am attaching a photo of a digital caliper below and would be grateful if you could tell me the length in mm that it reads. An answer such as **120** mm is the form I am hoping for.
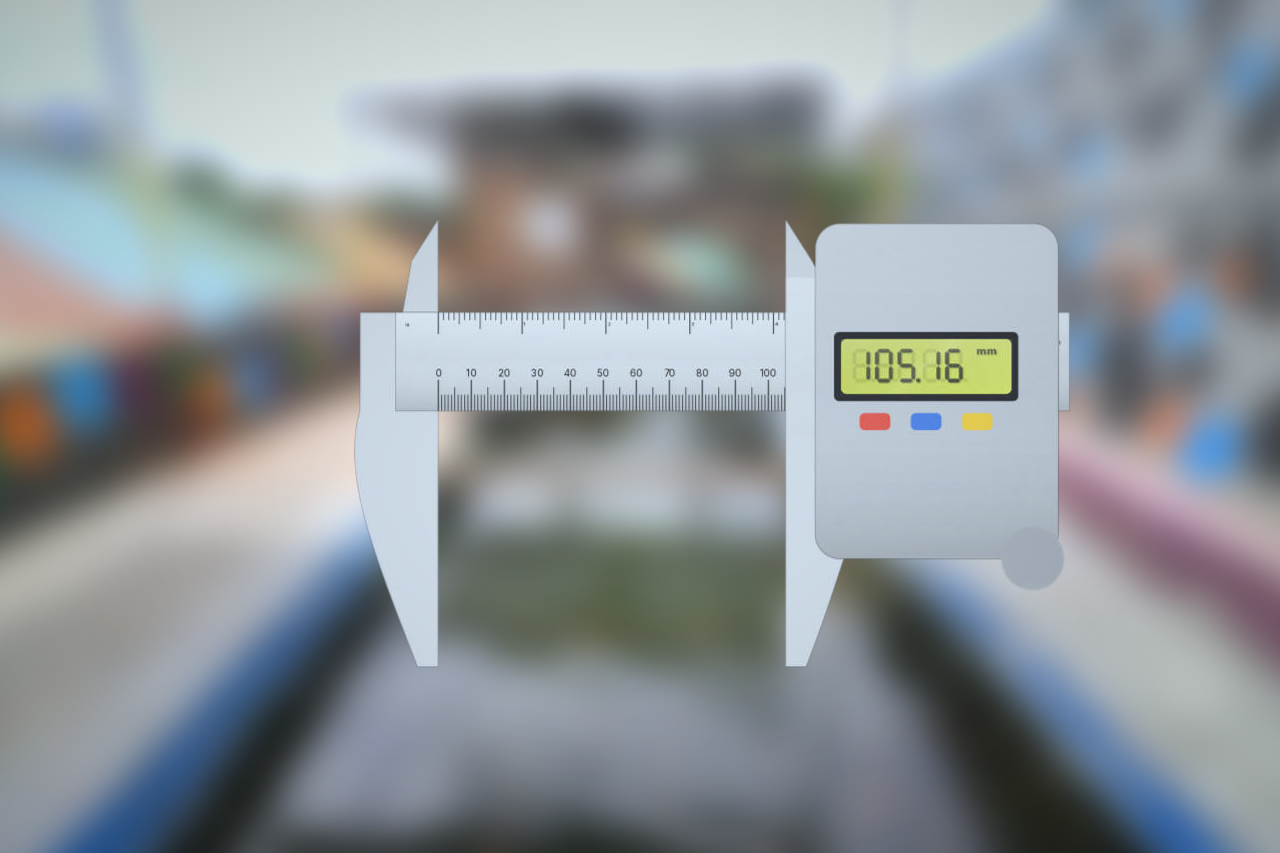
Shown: **105.16** mm
